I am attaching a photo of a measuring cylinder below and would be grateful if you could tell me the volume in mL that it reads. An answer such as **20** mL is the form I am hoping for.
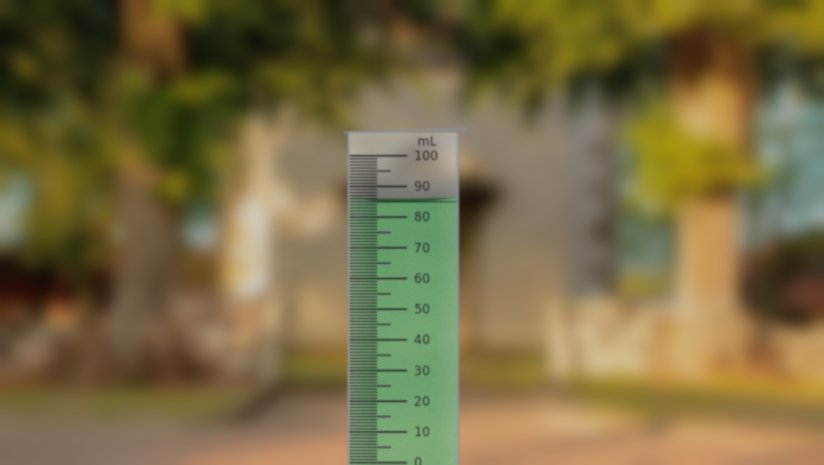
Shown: **85** mL
